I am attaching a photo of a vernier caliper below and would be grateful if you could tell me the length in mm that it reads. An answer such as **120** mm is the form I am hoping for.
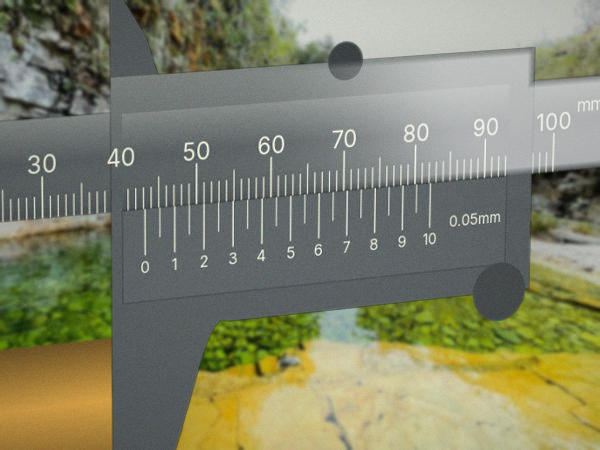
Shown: **43.2** mm
